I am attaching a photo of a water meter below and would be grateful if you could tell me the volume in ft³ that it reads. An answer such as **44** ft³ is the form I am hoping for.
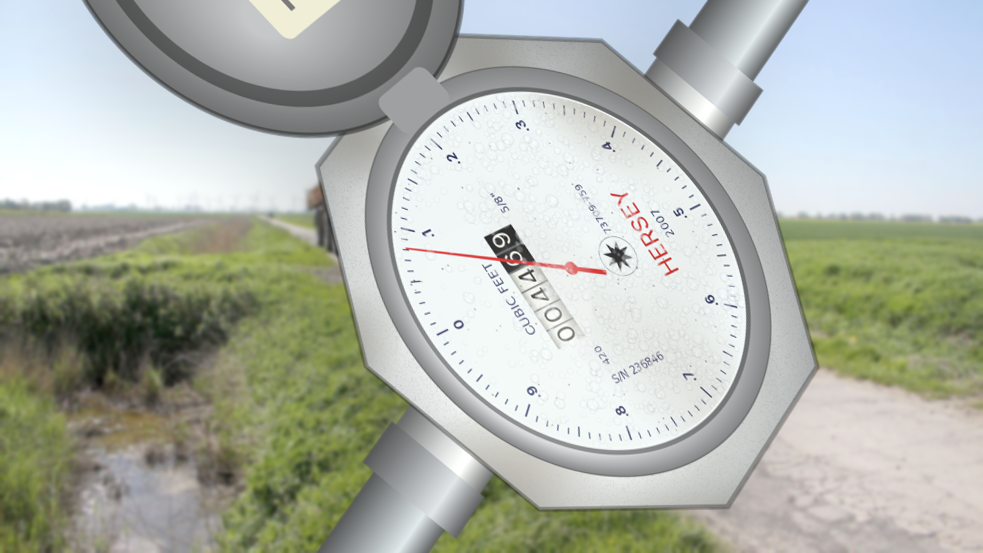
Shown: **4469.08** ft³
